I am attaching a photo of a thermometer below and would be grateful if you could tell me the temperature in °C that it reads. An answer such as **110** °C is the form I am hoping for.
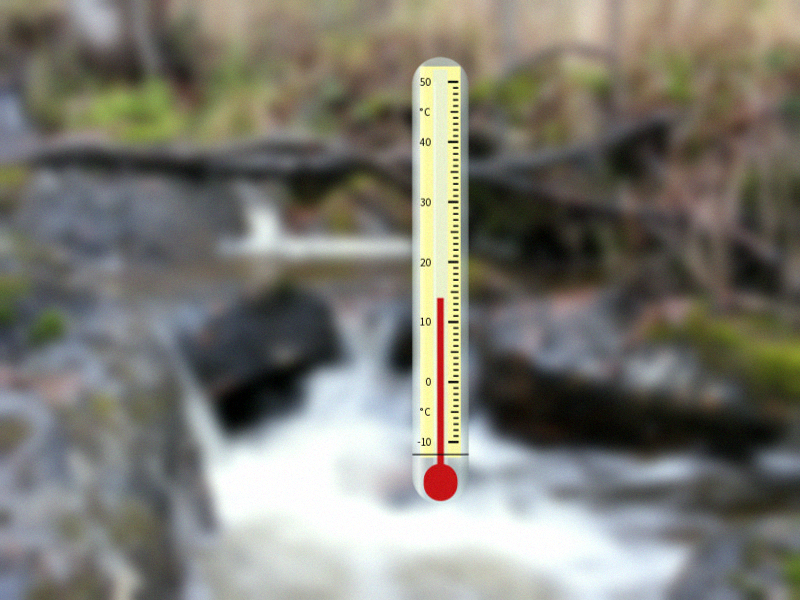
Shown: **14** °C
